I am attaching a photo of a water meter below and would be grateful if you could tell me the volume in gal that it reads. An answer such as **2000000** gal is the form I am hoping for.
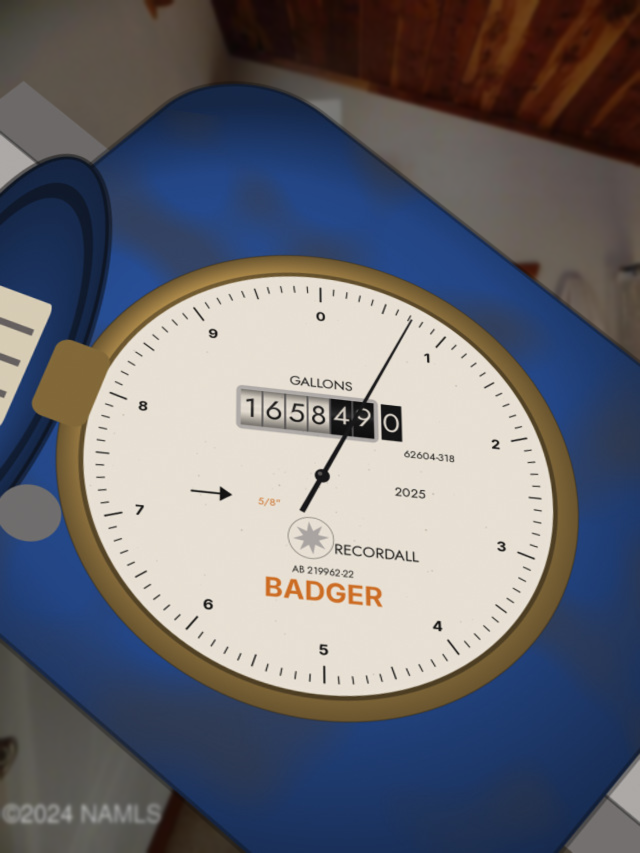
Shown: **1658490.7** gal
